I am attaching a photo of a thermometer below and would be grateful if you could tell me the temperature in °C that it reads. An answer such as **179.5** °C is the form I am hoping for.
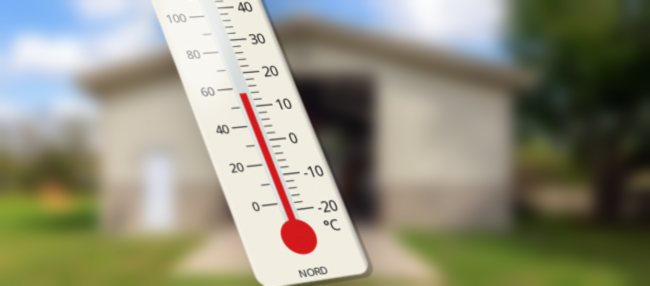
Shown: **14** °C
